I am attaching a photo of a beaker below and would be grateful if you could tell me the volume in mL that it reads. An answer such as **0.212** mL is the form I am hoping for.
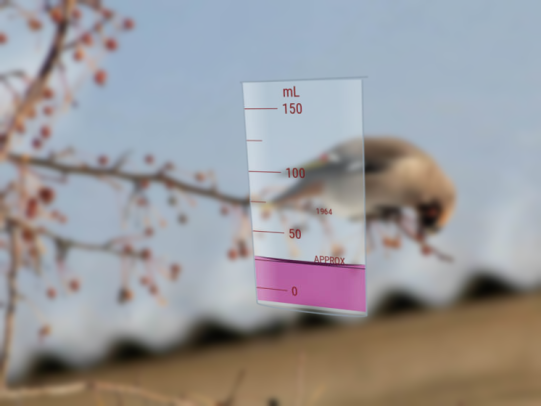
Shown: **25** mL
